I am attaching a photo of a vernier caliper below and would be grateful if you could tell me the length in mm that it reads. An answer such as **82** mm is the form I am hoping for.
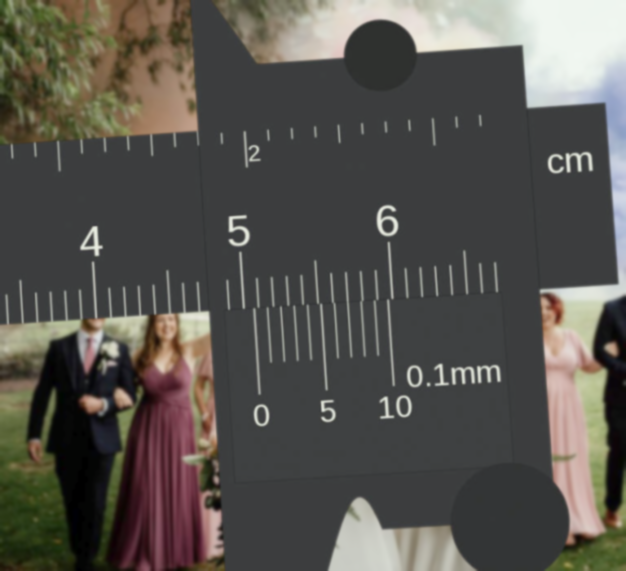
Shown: **50.7** mm
